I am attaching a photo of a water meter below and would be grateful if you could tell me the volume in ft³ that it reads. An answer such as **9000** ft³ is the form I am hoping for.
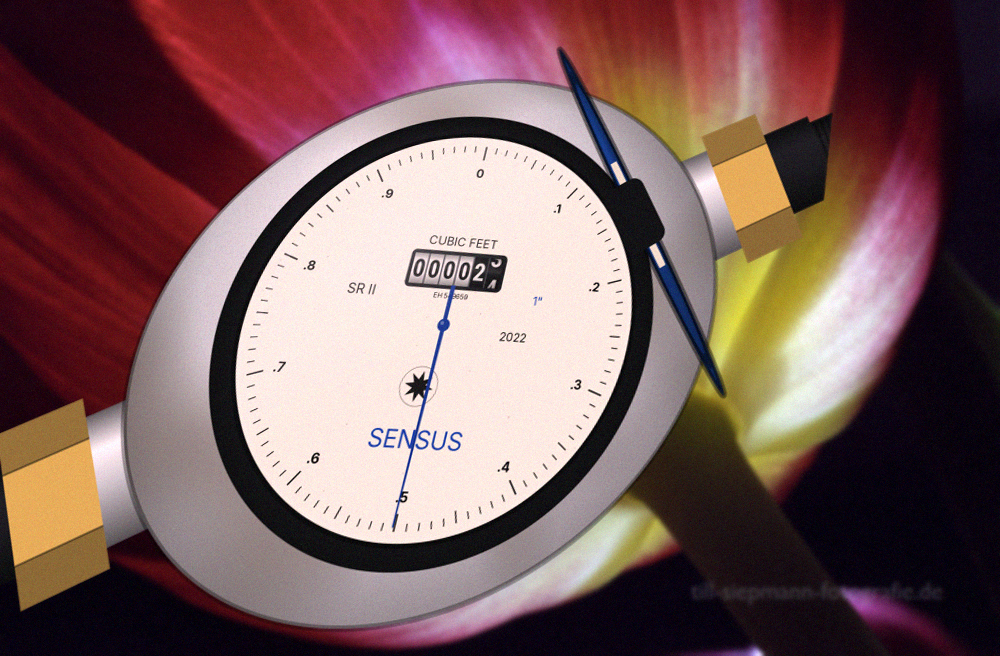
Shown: **23.50** ft³
